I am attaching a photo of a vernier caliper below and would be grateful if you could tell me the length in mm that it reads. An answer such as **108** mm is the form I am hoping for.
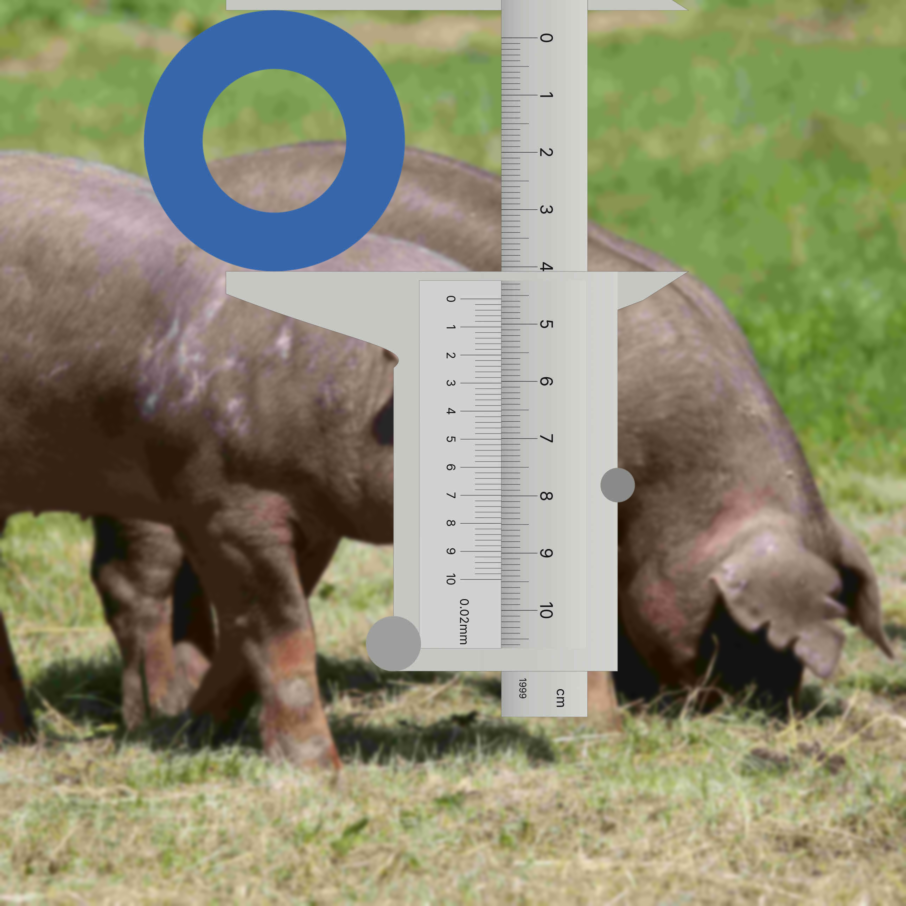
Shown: **45.6** mm
